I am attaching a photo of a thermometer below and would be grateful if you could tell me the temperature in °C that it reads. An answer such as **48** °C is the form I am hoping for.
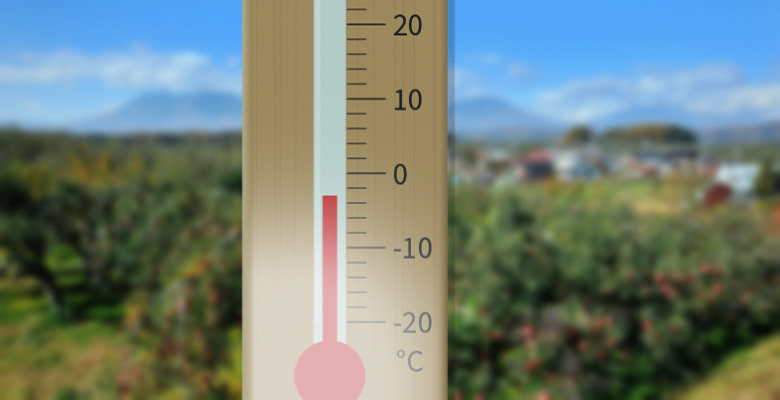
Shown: **-3** °C
